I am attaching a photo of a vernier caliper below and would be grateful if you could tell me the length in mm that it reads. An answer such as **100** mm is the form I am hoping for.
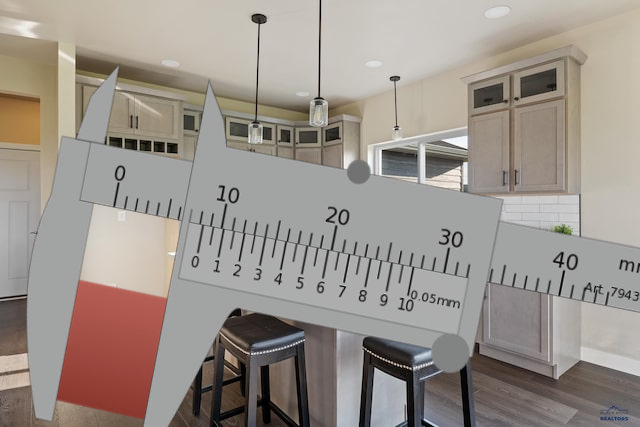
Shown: **8.3** mm
